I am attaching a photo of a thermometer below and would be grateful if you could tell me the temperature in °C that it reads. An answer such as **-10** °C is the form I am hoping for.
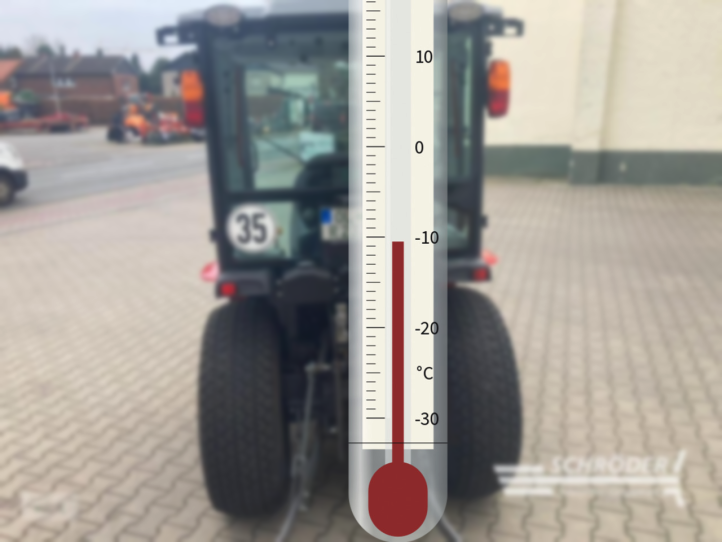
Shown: **-10.5** °C
